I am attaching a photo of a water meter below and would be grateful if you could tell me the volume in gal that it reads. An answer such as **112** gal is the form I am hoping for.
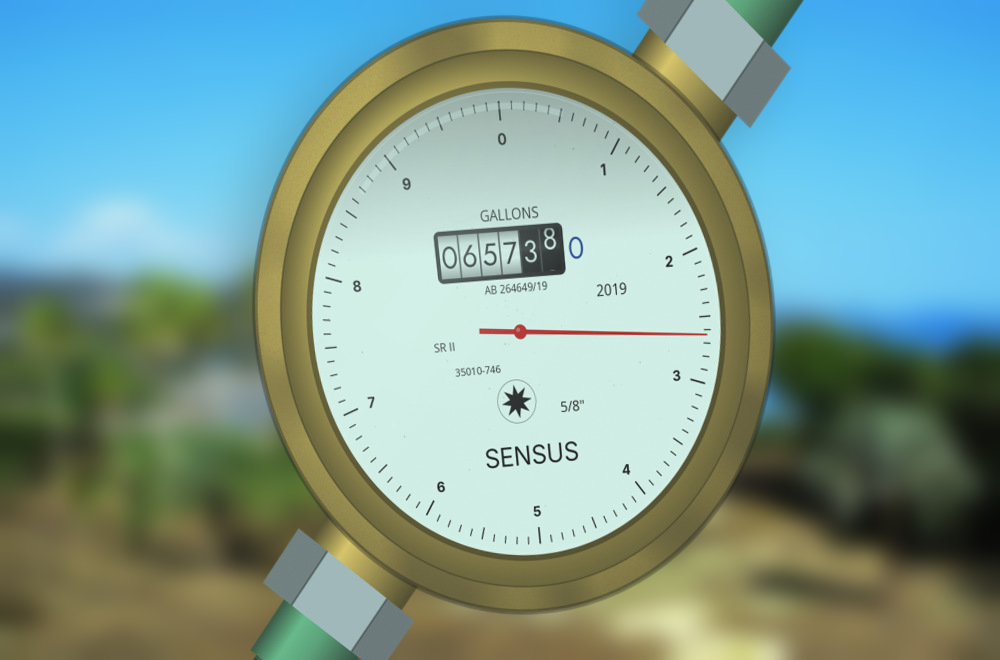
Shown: **657382.6** gal
